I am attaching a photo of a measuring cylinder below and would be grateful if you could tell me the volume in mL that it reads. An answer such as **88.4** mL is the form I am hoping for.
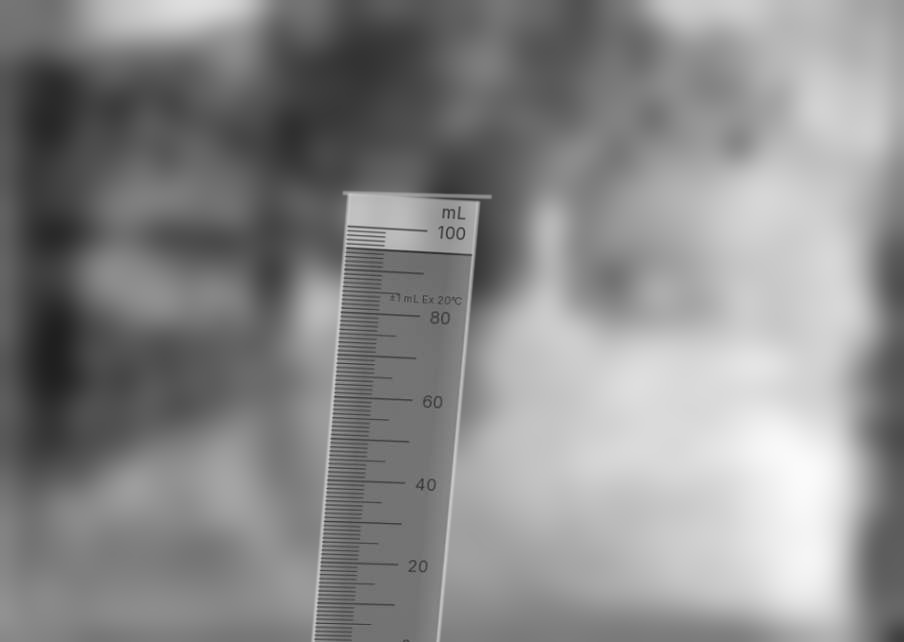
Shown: **95** mL
